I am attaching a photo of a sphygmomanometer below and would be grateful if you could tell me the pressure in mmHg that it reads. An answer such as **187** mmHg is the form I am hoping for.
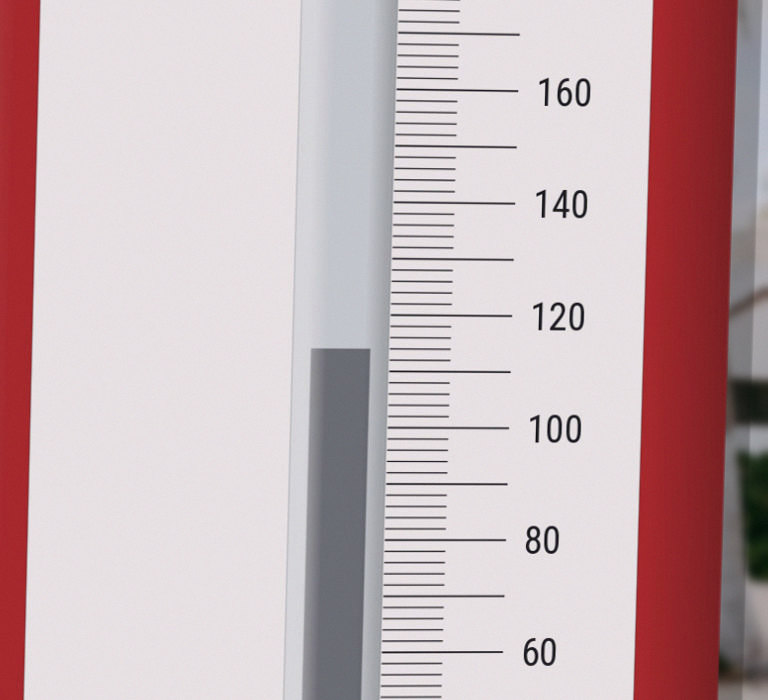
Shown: **114** mmHg
